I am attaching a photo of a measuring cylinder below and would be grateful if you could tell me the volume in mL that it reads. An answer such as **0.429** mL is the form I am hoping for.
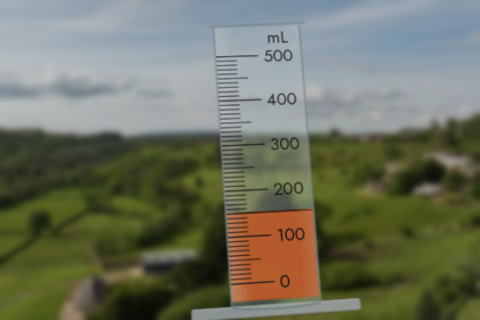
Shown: **150** mL
